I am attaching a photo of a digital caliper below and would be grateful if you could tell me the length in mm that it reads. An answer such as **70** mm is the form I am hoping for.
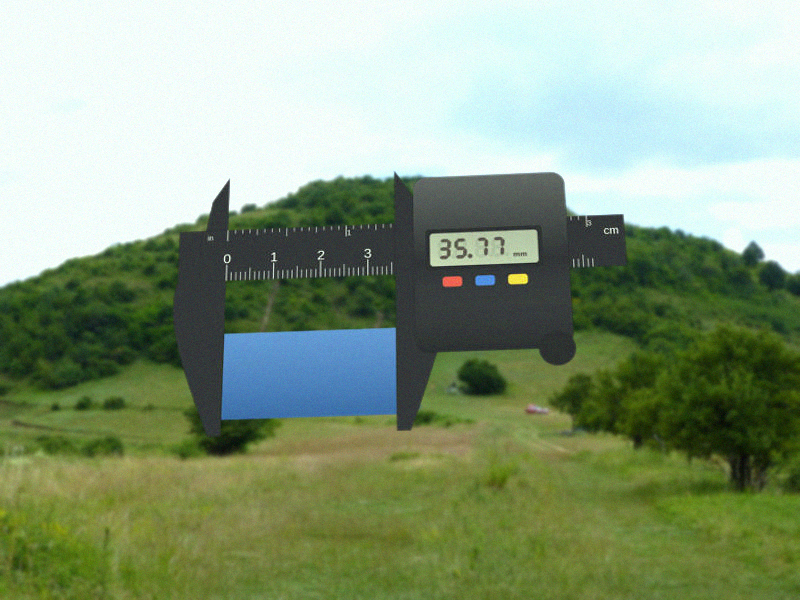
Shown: **35.77** mm
